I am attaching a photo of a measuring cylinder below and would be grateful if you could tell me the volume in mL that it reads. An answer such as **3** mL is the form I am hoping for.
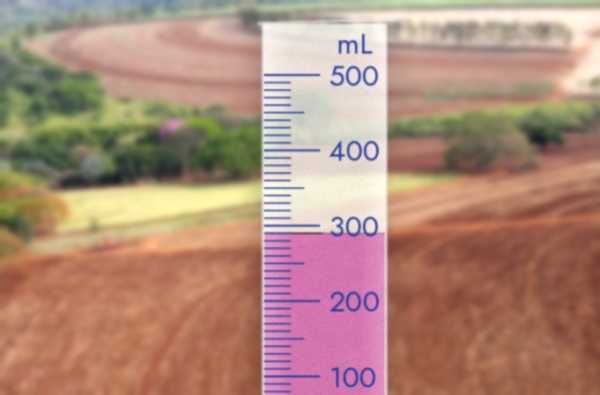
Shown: **290** mL
